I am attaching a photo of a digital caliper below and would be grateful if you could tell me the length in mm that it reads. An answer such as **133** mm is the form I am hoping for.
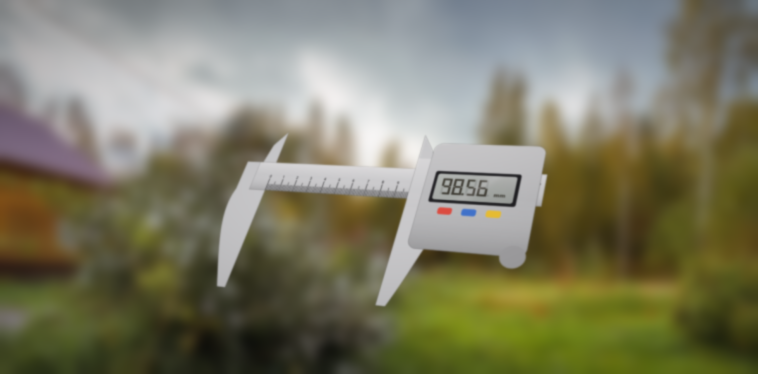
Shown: **98.56** mm
